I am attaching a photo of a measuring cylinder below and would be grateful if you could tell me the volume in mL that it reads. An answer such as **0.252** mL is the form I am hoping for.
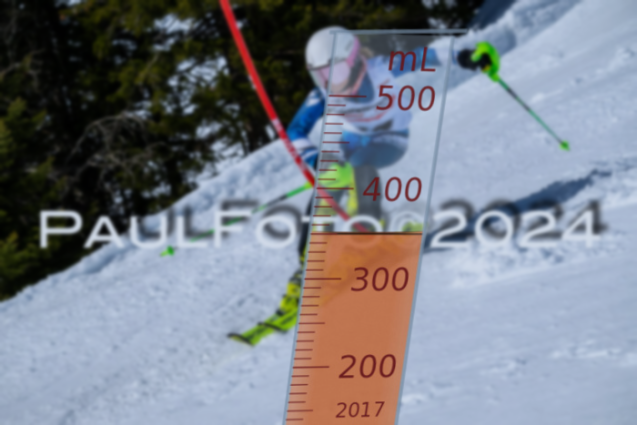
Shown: **350** mL
